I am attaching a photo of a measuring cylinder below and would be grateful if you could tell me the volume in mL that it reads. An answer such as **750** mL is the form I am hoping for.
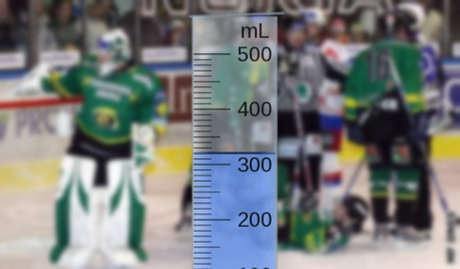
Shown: **320** mL
